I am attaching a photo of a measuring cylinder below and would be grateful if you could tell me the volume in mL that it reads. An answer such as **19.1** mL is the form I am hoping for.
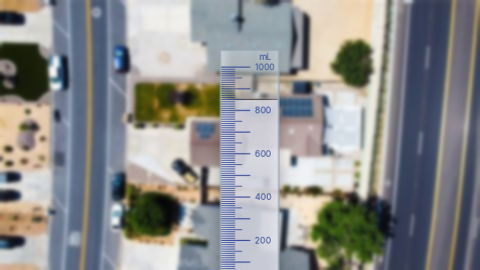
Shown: **850** mL
